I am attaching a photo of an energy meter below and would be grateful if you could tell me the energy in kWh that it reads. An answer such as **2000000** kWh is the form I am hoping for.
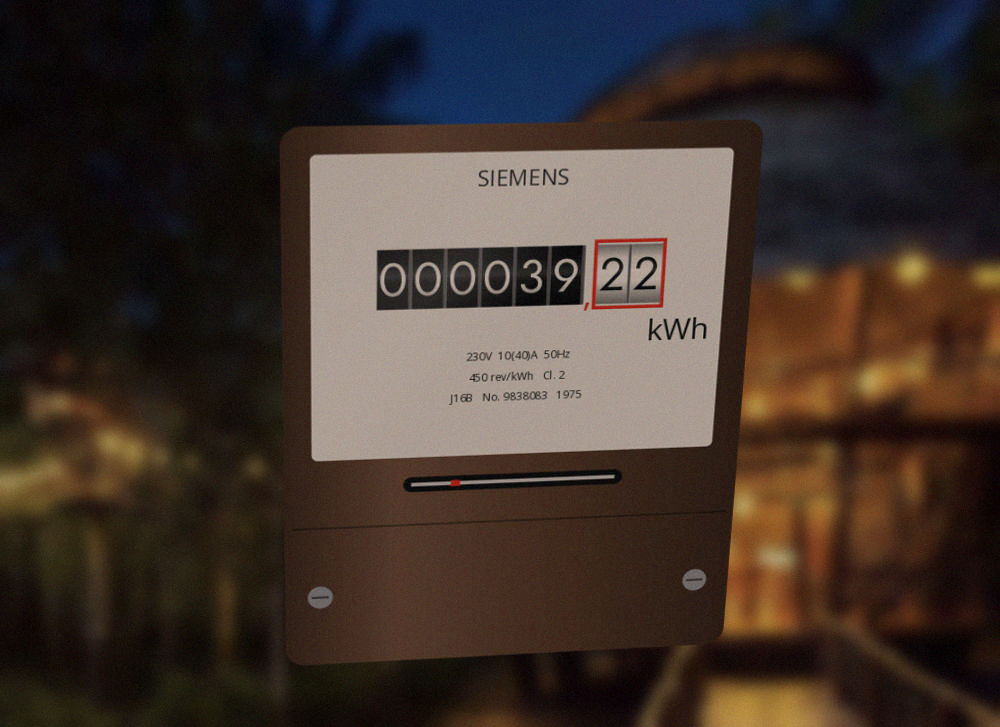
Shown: **39.22** kWh
